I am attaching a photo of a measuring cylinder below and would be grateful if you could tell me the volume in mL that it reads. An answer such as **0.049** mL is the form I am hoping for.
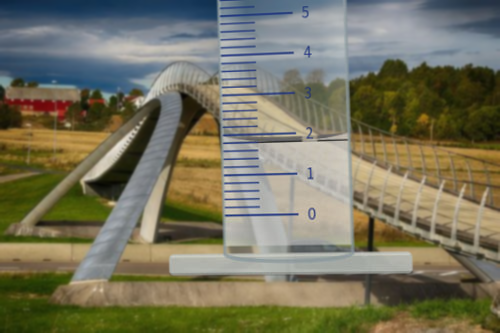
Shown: **1.8** mL
